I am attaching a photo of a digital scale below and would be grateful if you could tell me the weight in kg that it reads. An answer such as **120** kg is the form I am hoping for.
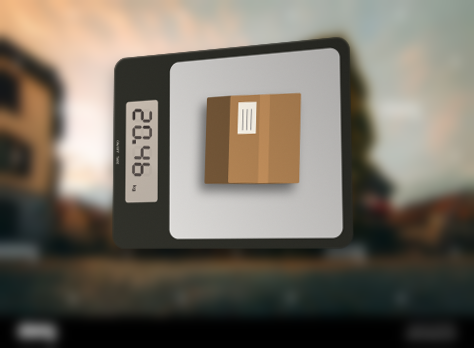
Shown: **20.46** kg
